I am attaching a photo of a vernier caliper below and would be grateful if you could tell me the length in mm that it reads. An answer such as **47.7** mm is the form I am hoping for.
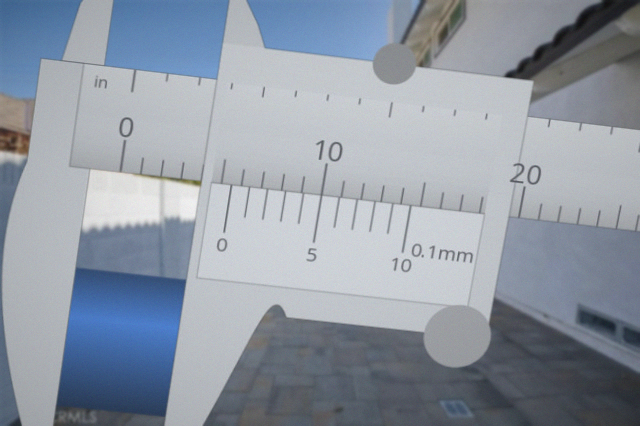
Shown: **5.5** mm
